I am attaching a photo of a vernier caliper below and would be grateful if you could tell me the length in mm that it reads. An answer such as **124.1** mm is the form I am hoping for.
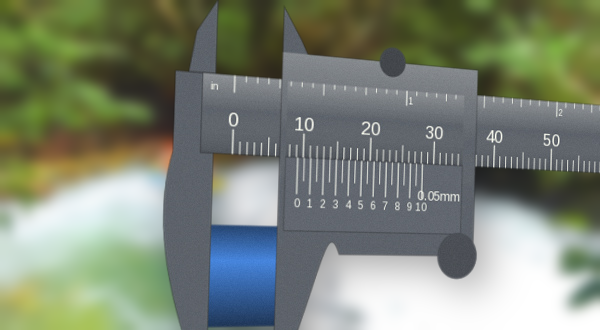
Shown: **9.2** mm
